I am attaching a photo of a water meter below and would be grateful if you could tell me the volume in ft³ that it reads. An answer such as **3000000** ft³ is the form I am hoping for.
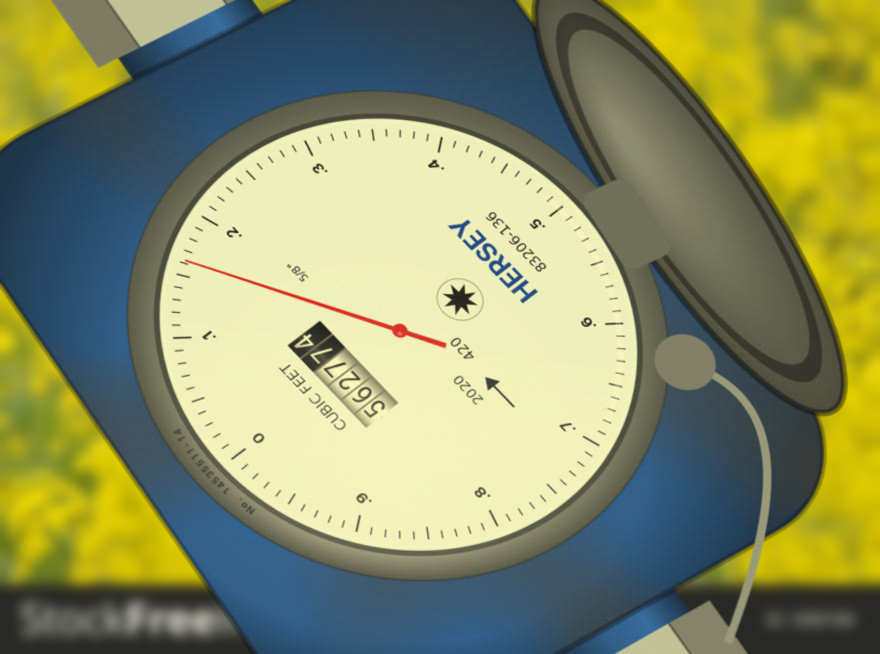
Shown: **562774.16** ft³
